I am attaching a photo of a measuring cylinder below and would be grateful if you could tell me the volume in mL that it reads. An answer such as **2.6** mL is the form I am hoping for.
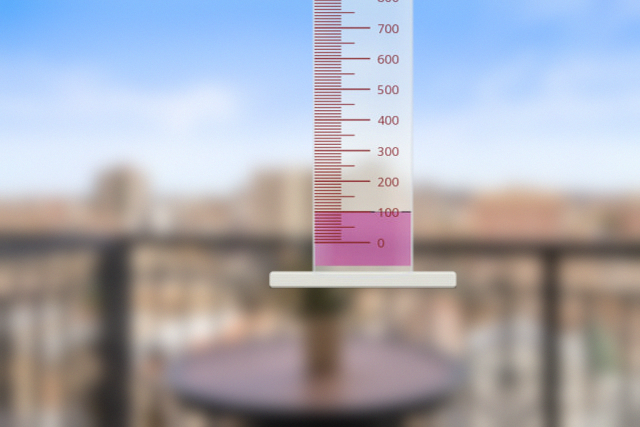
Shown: **100** mL
